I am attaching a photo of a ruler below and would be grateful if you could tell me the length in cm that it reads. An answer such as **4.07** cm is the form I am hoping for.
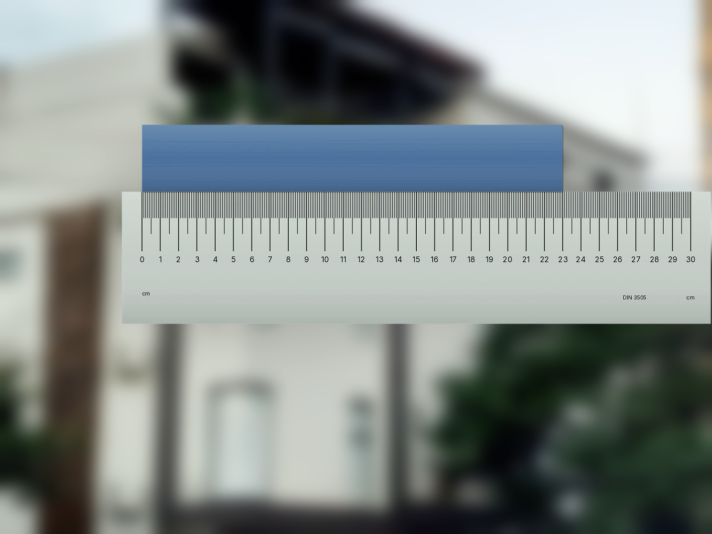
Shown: **23** cm
